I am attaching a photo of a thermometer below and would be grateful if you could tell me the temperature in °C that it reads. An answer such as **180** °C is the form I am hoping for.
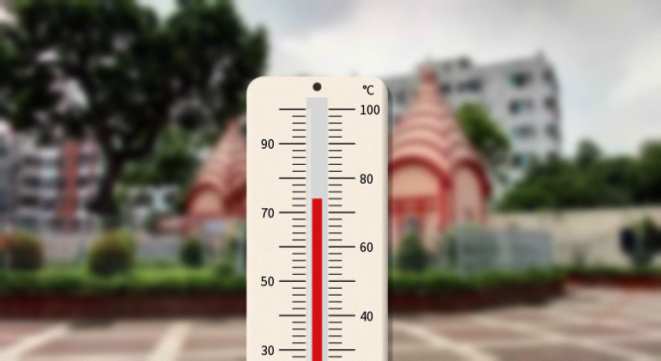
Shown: **74** °C
